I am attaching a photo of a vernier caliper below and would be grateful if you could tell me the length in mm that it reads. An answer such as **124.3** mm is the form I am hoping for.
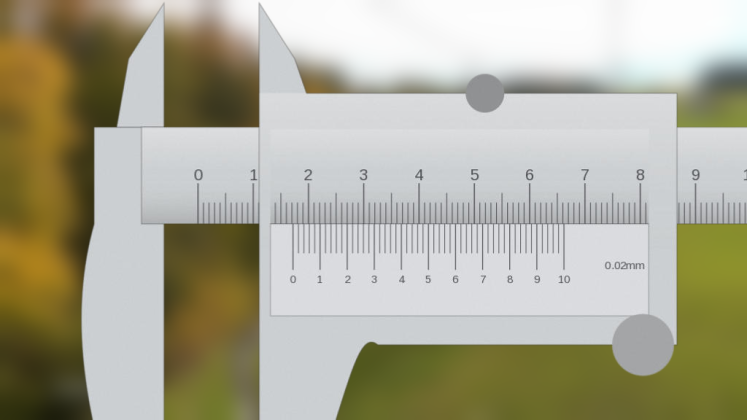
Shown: **17.2** mm
